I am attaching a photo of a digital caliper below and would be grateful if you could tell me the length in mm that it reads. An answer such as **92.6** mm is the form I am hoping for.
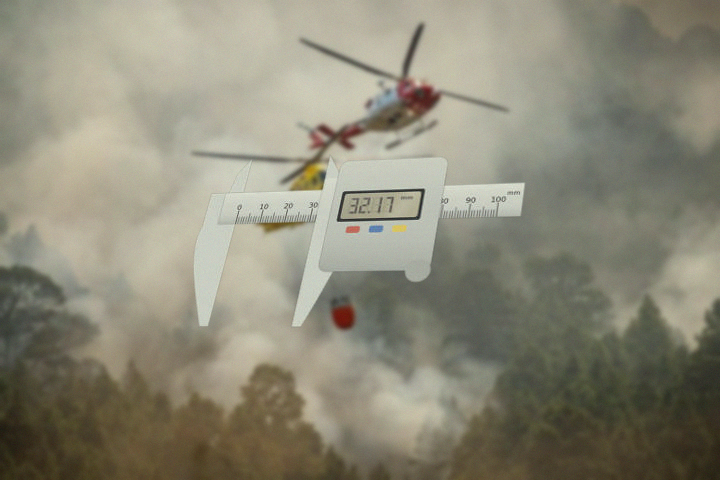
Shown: **32.17** mm
